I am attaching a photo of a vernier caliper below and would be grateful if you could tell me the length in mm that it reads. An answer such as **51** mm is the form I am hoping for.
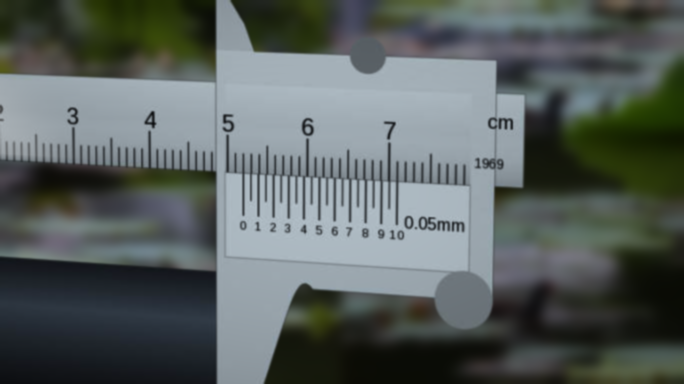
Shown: **52.0** mm
